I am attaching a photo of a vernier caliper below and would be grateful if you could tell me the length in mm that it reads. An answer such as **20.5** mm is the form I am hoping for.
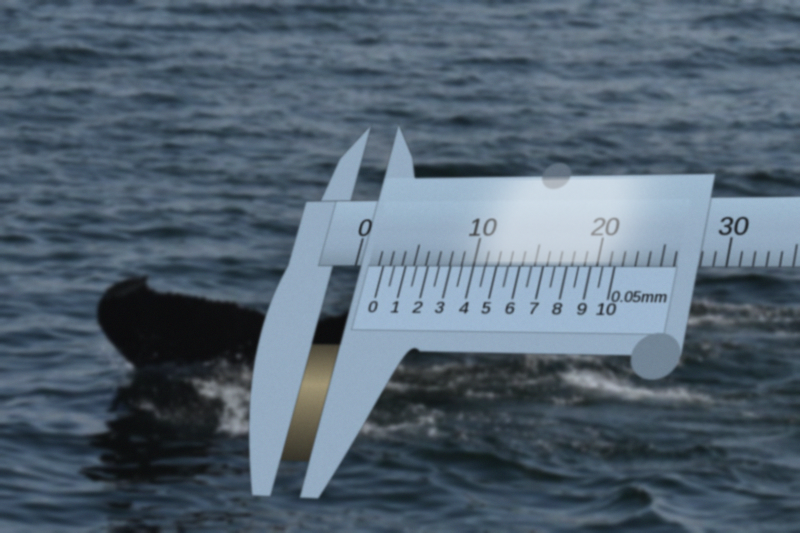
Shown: **2.4** mm
